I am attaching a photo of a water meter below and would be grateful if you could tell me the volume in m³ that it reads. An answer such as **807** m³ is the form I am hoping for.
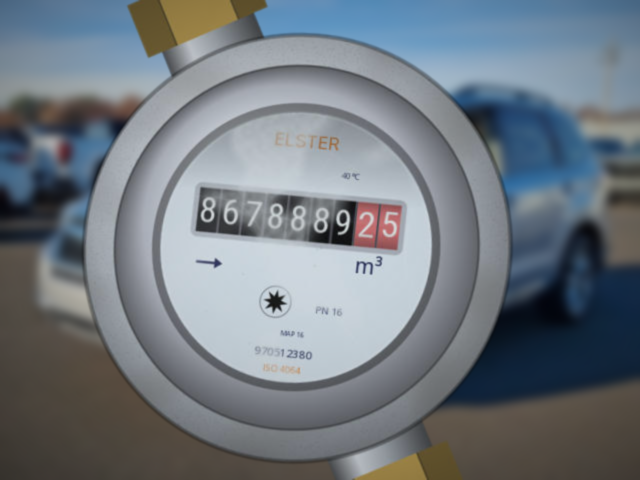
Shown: **8678889.25** m³
